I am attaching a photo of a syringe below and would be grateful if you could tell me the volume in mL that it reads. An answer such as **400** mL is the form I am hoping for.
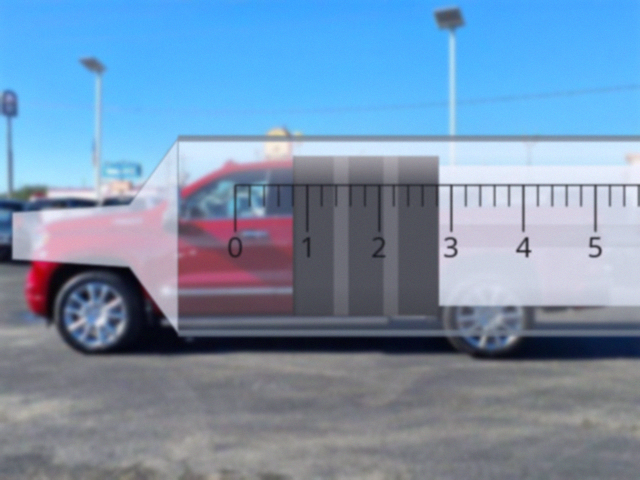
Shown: **0.8** mL
